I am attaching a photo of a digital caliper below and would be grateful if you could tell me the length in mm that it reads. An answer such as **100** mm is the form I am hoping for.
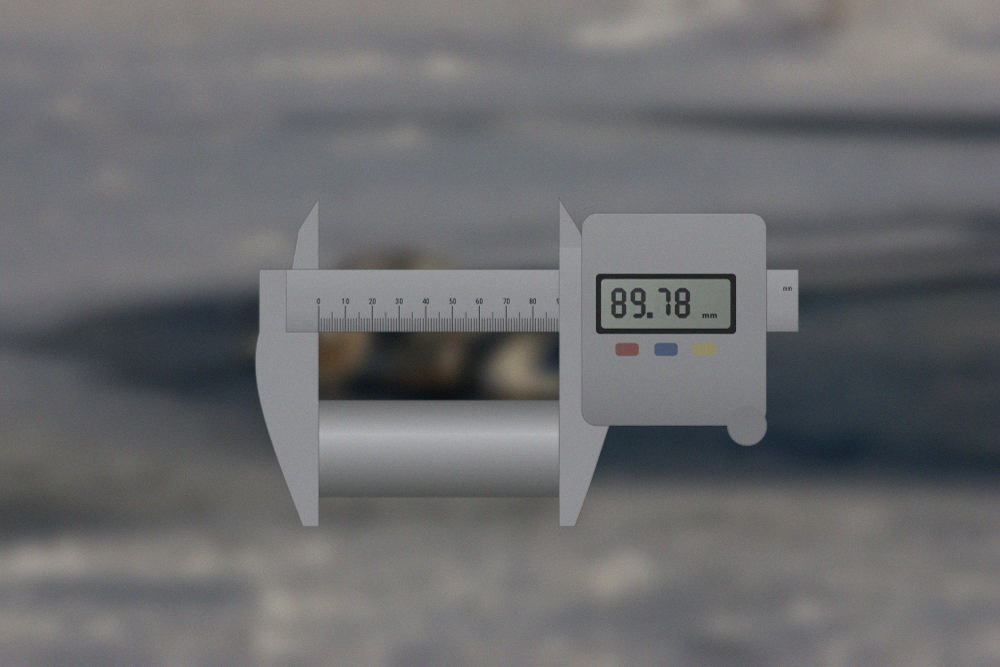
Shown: **89.78** mm
